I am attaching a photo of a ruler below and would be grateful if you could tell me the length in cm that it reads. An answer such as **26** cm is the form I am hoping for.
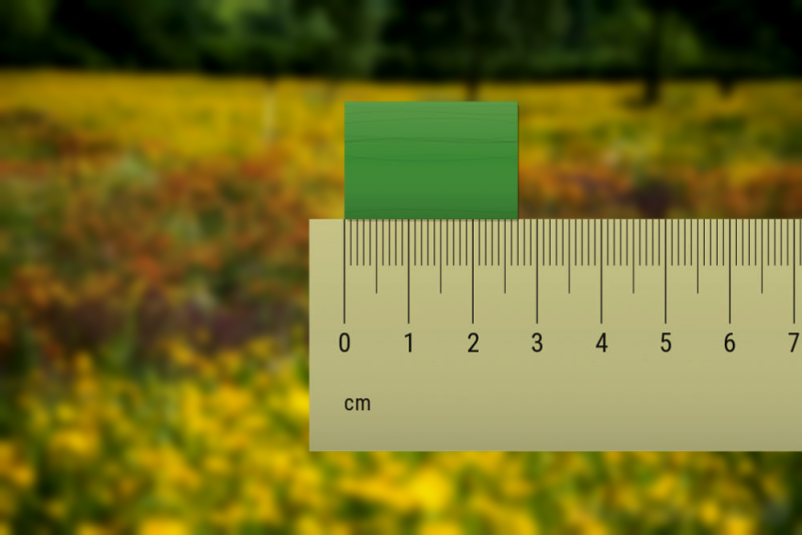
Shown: **2.7** cm
